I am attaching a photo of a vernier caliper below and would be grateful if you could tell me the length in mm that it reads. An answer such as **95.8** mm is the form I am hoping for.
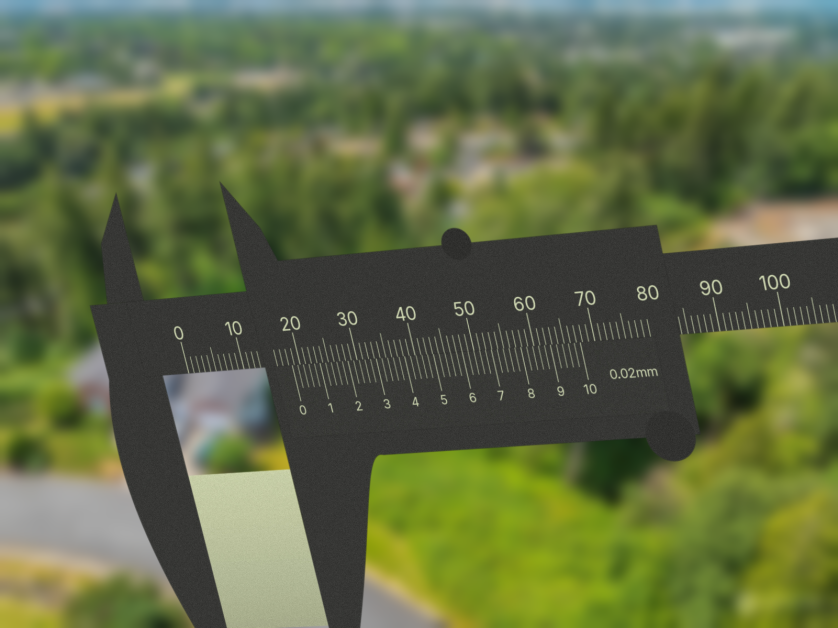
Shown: **18.6** mm
